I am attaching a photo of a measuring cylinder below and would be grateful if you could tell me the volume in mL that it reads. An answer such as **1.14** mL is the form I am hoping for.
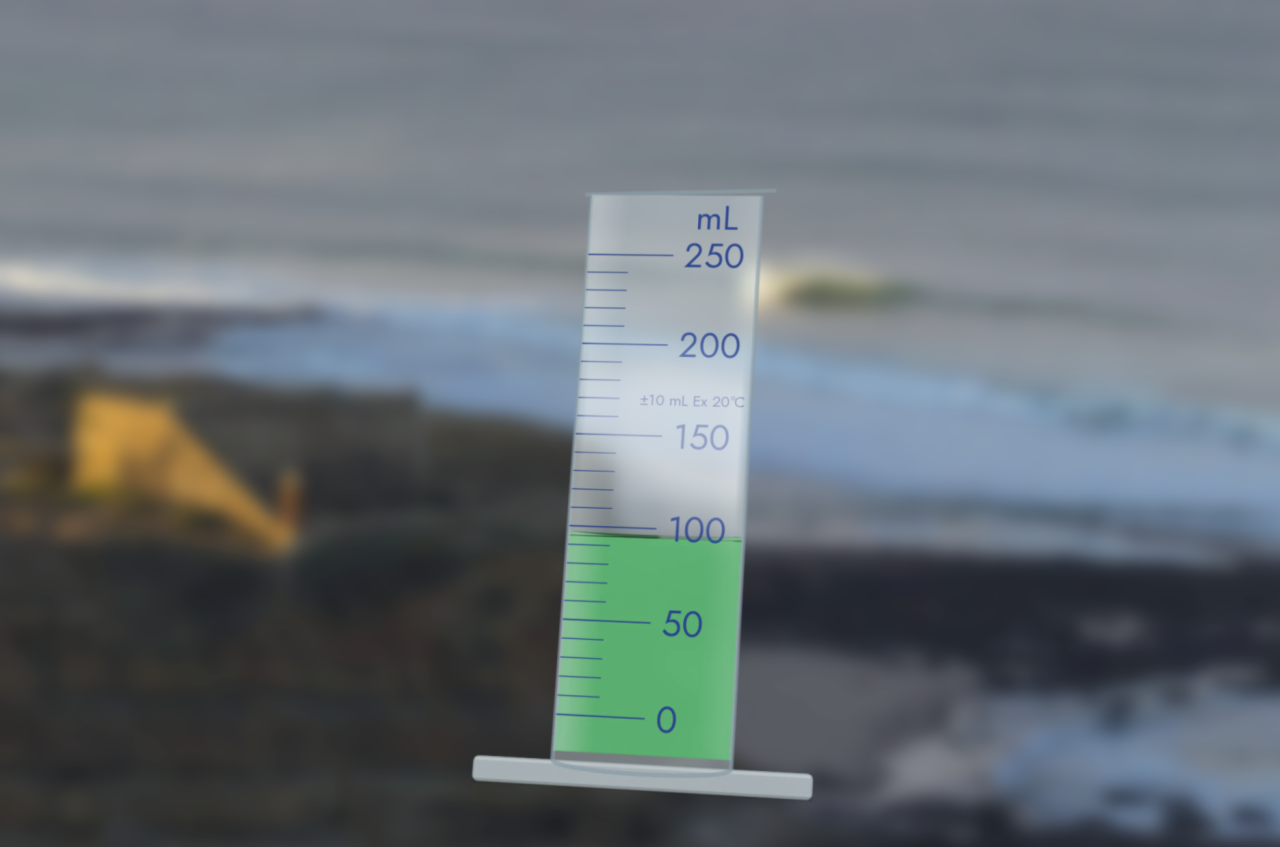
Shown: **95** mL
